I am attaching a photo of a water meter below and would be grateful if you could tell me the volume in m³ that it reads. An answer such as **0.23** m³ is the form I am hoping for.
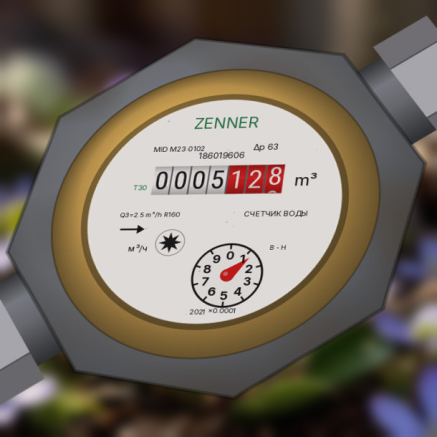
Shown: **5.1281** m³
